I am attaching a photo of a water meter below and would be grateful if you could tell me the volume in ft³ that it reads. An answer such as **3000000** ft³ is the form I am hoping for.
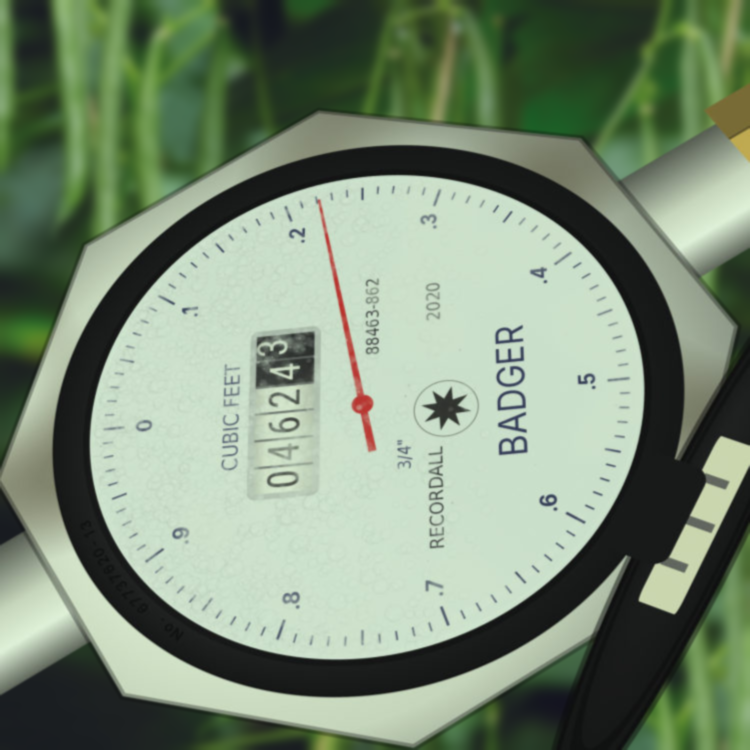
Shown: **46243.22** ft³
